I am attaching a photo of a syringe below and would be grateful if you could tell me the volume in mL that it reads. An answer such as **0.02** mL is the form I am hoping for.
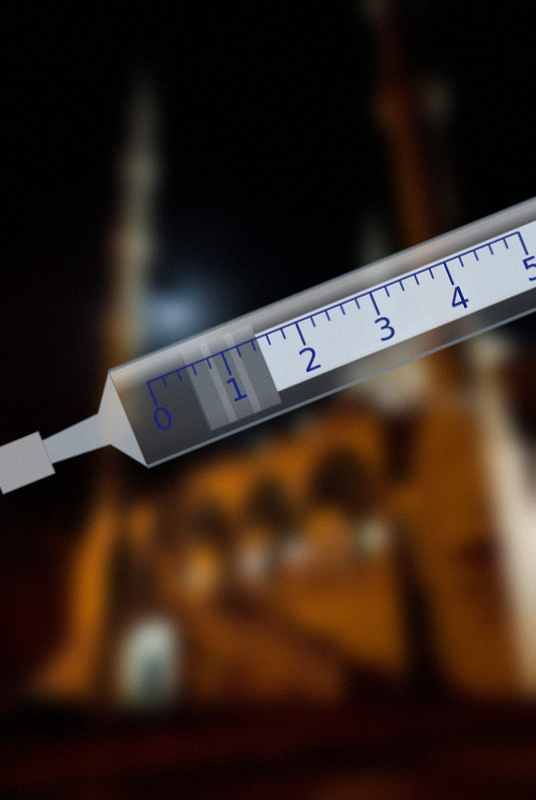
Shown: **0.5** mL
